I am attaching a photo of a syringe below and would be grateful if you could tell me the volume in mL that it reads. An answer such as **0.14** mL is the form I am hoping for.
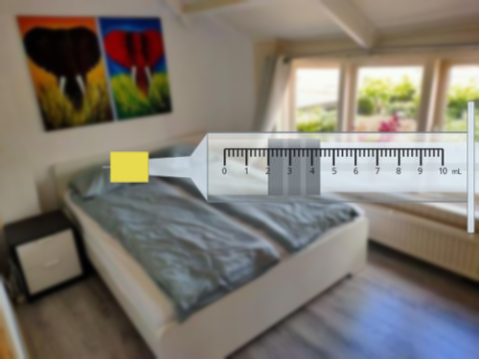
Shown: **2** mL
